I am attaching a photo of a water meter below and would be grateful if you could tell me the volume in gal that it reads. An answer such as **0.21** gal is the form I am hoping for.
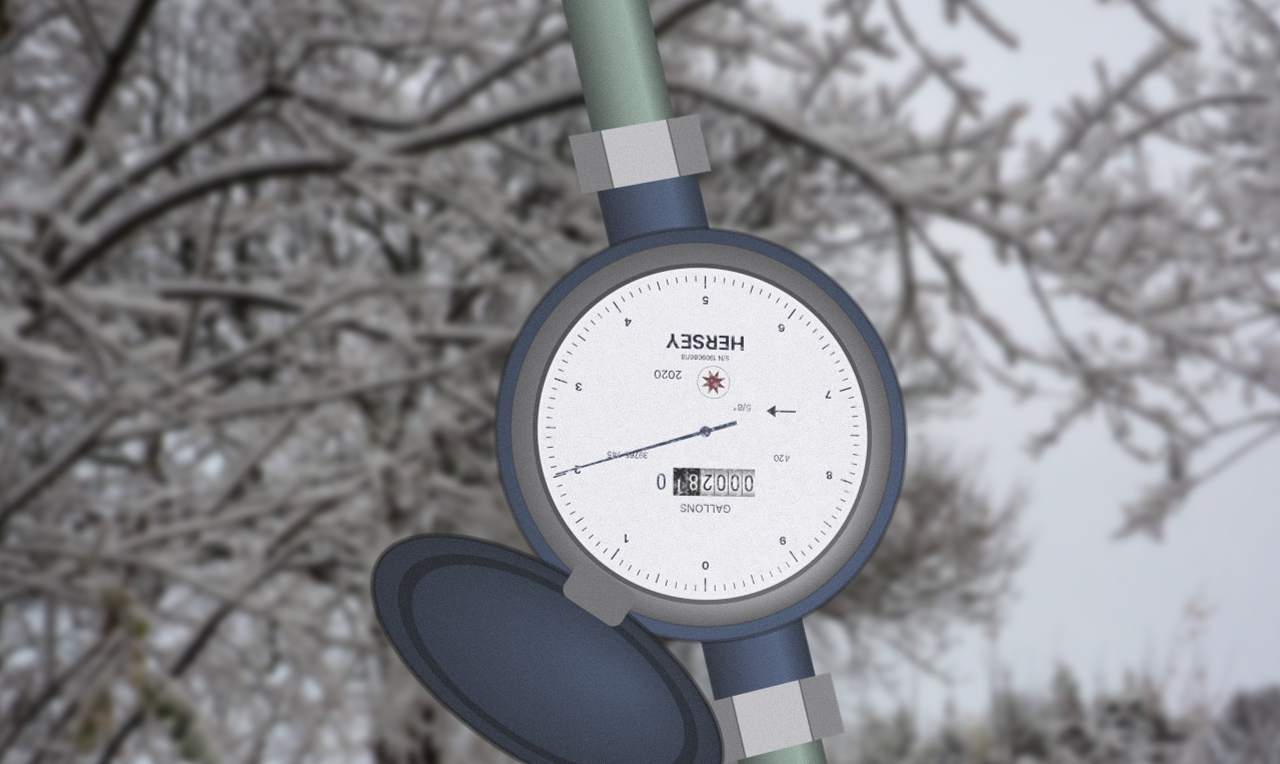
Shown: **2812.0** gal
